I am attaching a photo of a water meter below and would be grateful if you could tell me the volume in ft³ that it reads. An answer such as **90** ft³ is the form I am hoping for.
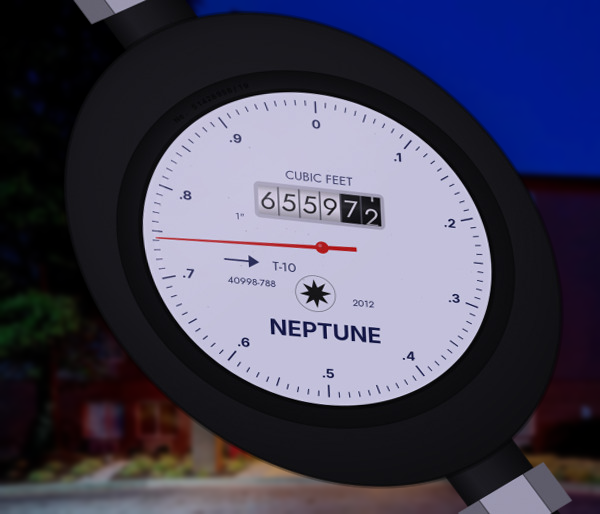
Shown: **655971.74** ft³
